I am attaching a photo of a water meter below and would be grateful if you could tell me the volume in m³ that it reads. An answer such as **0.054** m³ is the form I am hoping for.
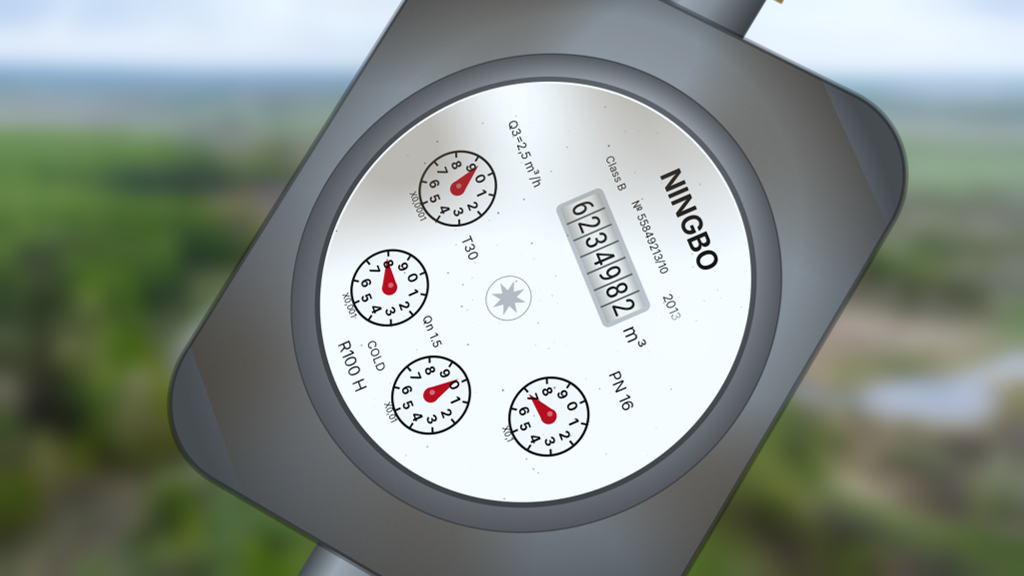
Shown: **6234982.6979** m³
